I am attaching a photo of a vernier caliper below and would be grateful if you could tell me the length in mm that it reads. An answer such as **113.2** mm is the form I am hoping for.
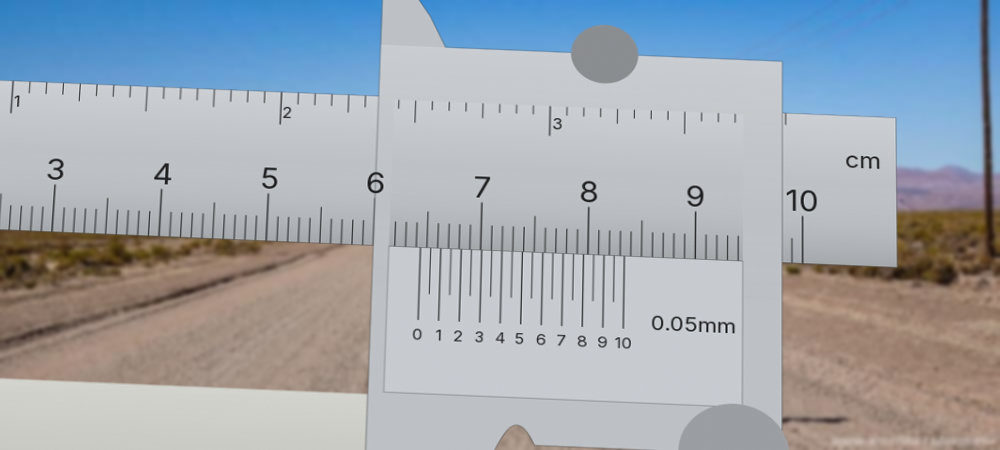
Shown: **64.4** mm
